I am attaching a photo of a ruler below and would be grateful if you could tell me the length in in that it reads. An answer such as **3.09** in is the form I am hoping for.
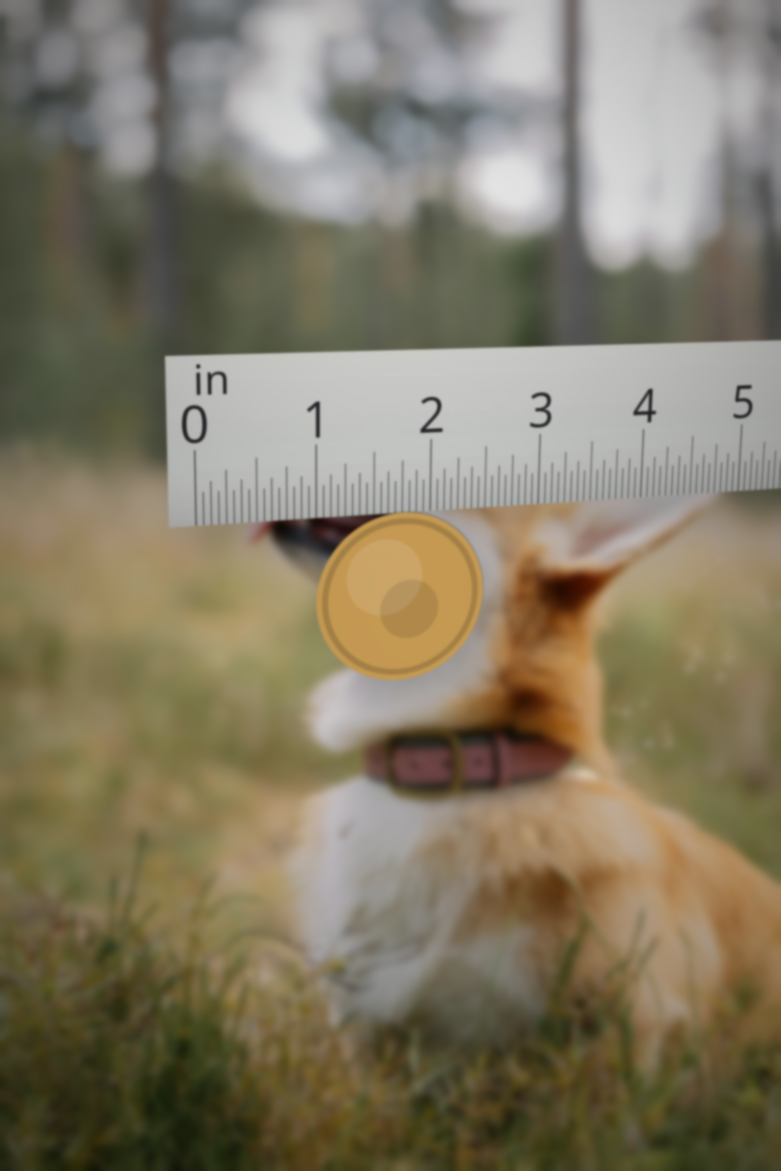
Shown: **1.5** in
